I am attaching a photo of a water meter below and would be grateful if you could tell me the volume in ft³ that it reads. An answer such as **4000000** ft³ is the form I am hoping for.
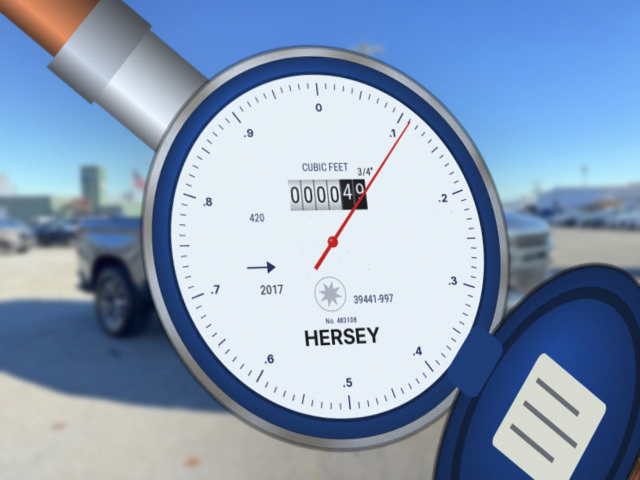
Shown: **49.11** ft³
